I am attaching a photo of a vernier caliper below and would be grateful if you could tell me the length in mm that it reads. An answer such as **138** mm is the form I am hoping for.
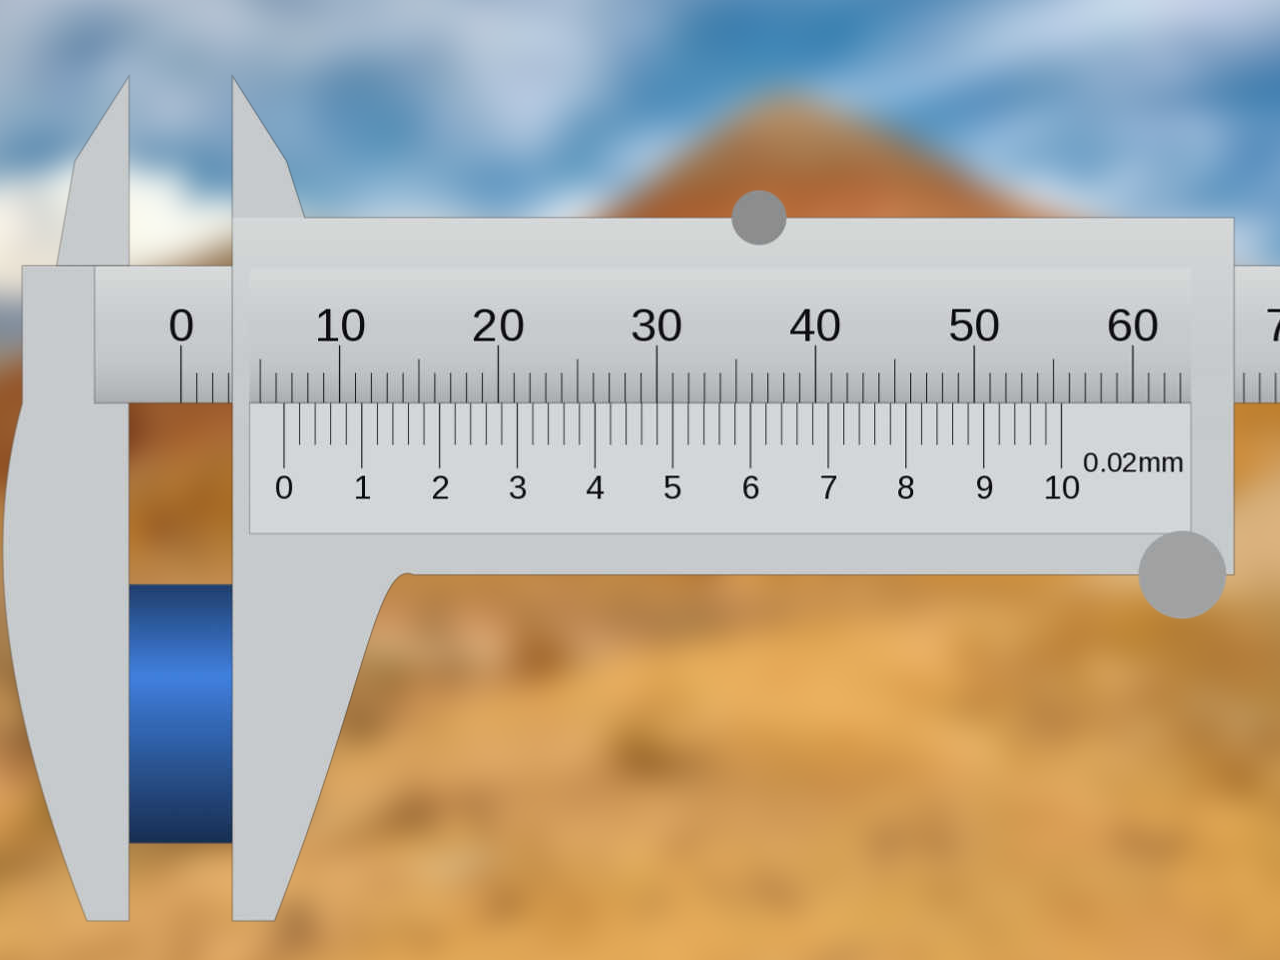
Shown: **6.5** mm
